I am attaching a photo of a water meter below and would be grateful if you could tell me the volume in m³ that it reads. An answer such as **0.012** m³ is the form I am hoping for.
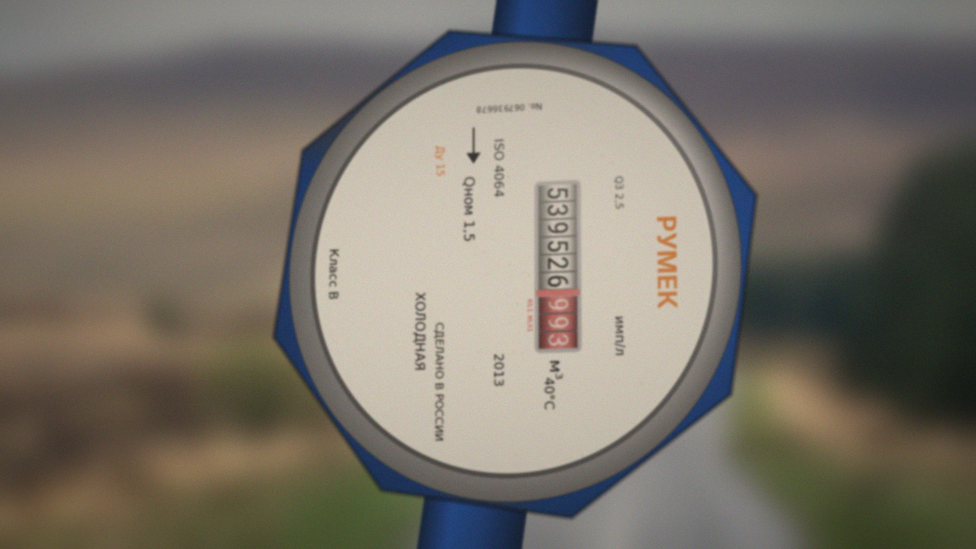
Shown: **539526.993** m³
